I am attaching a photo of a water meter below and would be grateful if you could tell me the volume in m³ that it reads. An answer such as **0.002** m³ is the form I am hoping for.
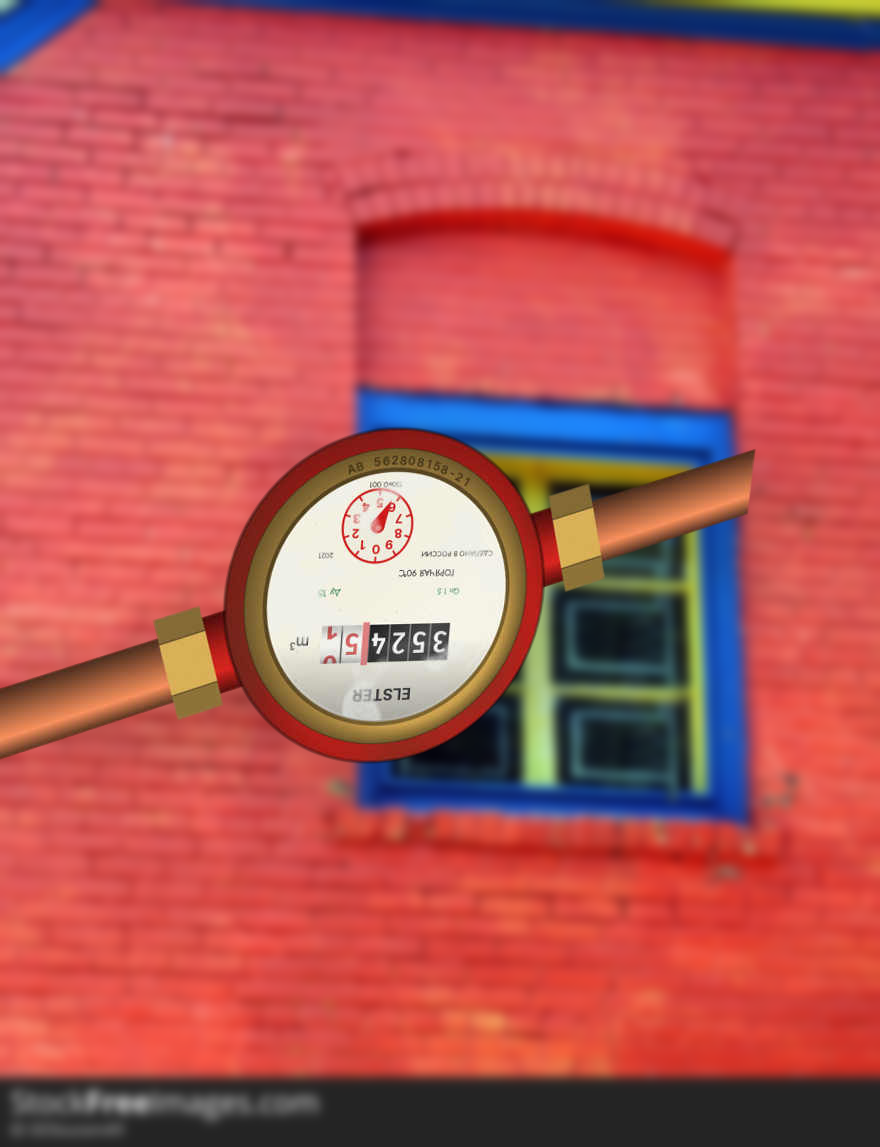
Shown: **3524.505** m³
